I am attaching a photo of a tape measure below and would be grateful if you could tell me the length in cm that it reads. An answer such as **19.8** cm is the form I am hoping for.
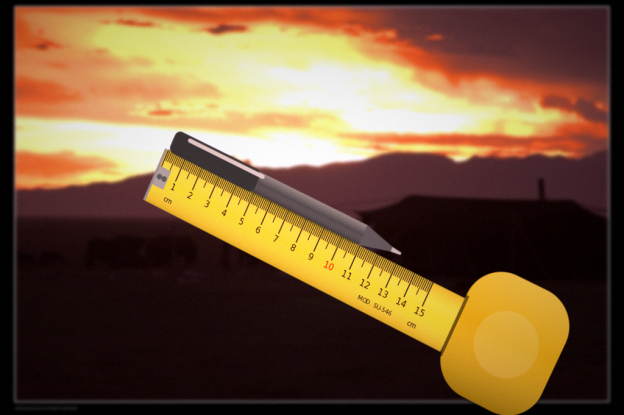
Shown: **13** cm
